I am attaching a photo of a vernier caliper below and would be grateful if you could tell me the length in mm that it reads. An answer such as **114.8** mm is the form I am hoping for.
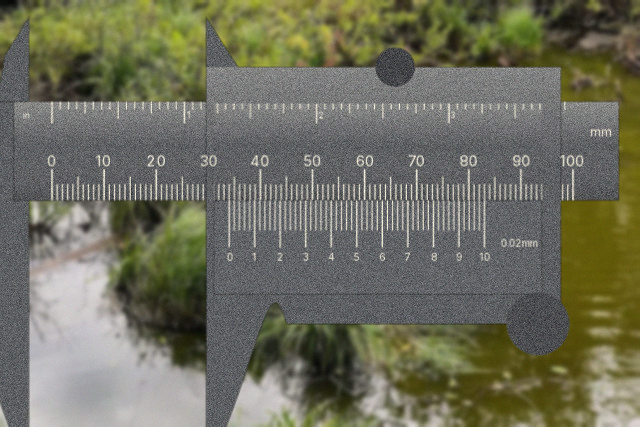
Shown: **34.0** mm
